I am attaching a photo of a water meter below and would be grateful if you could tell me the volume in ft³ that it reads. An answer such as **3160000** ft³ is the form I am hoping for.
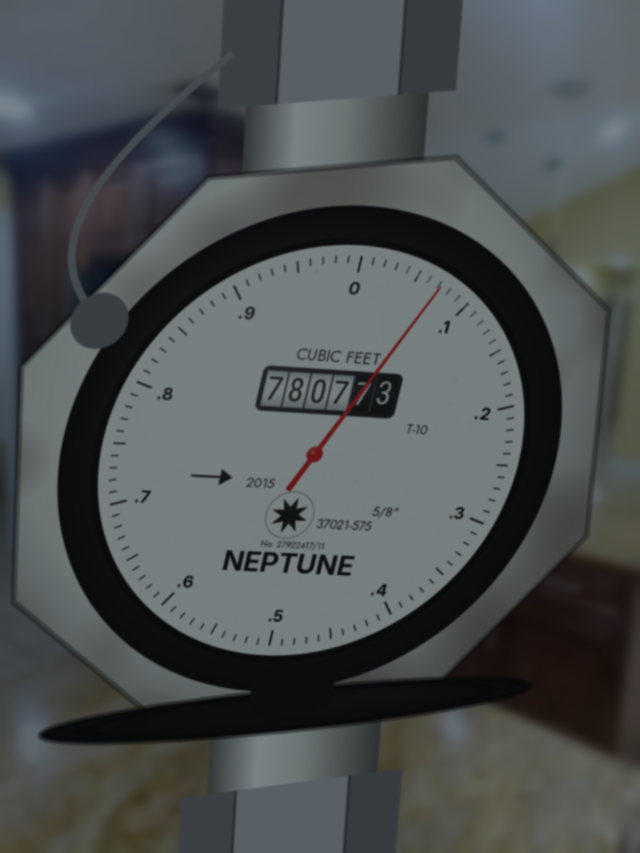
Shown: **780773.07** ft³
